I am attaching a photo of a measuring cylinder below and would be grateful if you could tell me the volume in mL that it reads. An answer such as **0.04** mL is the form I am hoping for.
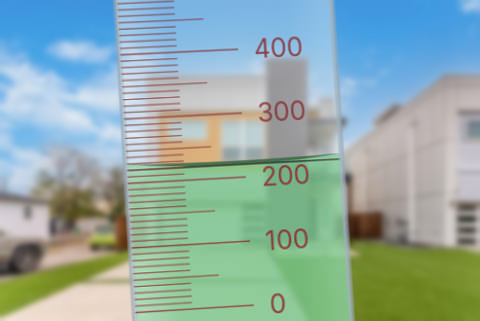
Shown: **220** mL
